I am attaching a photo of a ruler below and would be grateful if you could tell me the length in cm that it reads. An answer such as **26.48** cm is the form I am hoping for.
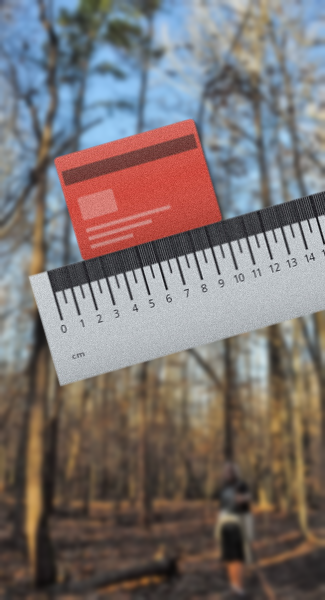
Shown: **8** cm
